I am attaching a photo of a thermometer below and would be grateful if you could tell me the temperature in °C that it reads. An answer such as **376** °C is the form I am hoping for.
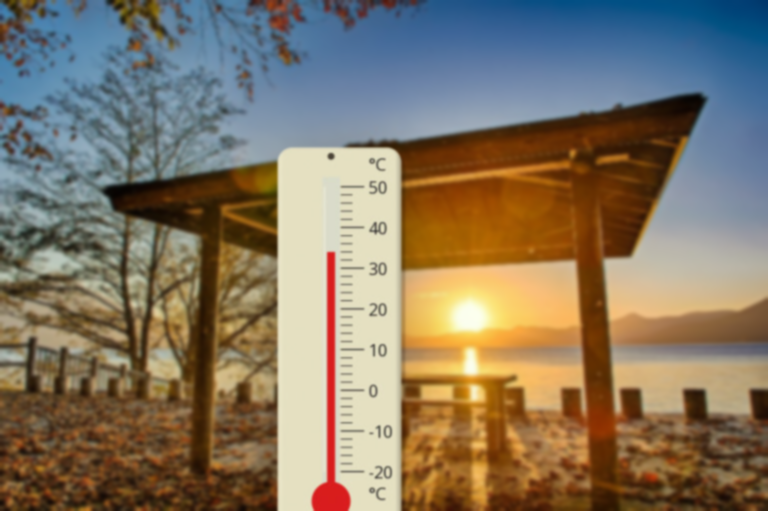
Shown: **34** °C
